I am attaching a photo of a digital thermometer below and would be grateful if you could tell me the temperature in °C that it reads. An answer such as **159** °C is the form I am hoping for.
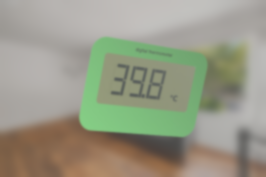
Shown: **39.8** °C
